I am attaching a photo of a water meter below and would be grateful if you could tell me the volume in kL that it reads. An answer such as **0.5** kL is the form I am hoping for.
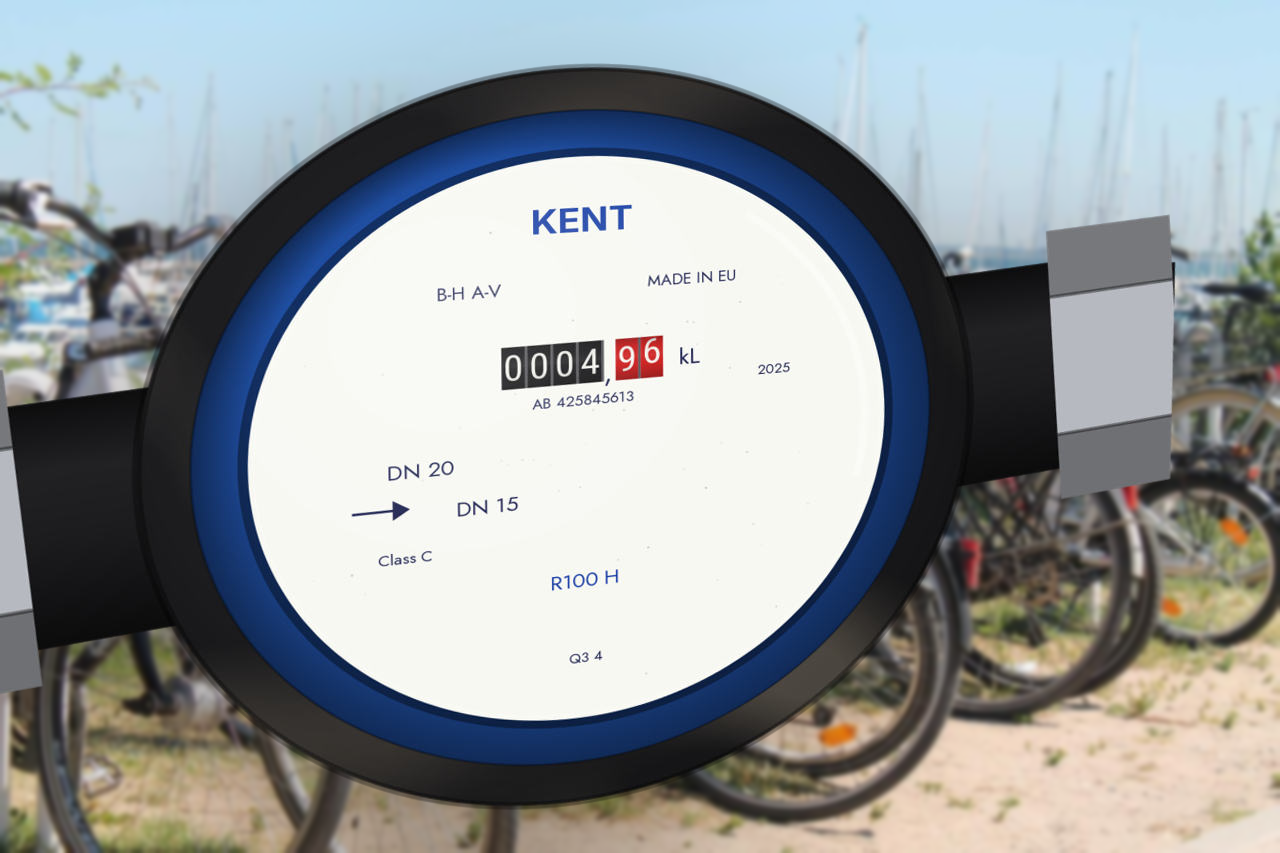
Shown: **4.96** kL
